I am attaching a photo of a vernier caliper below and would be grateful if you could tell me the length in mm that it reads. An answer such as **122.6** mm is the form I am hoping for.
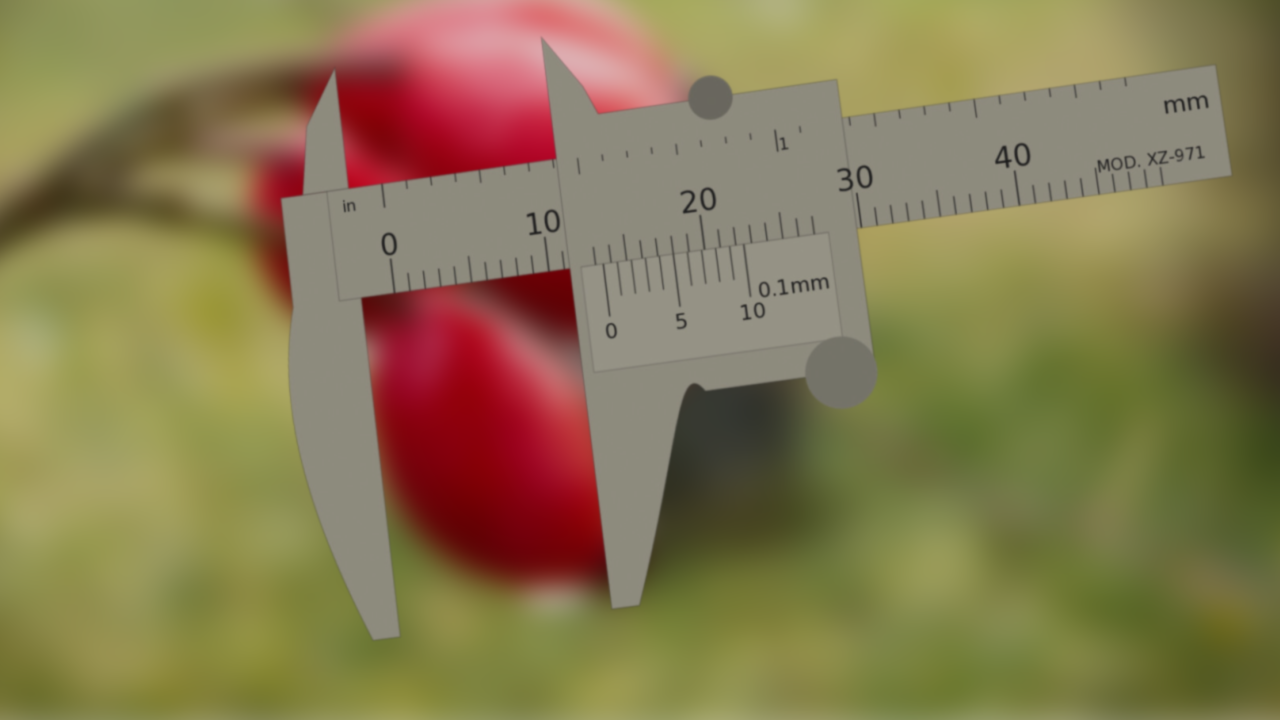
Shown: **13.5** mm
